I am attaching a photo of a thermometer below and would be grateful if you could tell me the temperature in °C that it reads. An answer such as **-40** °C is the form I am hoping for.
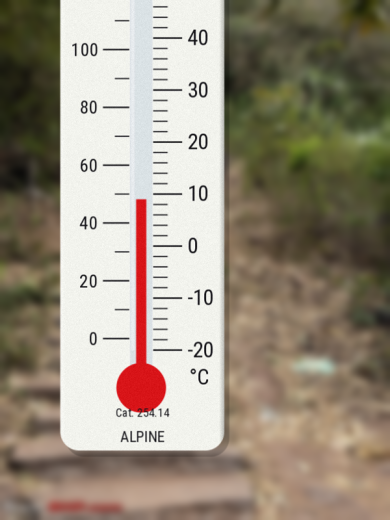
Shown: **9** °C
